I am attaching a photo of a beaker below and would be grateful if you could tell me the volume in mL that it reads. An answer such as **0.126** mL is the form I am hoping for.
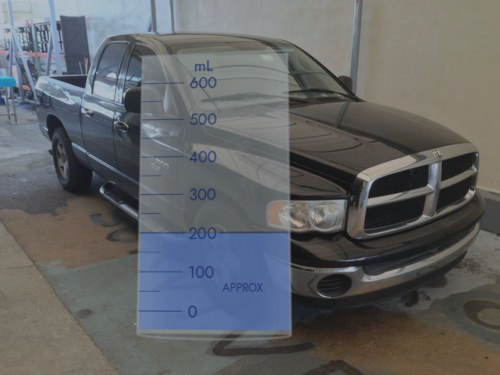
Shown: **200** mL
